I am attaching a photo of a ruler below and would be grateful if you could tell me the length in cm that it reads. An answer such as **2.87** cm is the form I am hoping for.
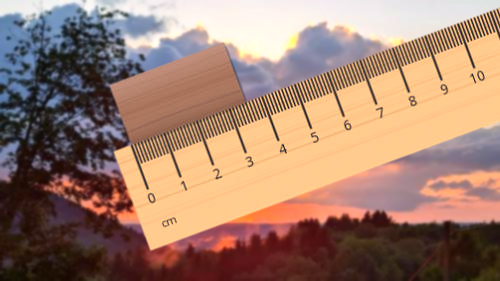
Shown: **3.5** cm
